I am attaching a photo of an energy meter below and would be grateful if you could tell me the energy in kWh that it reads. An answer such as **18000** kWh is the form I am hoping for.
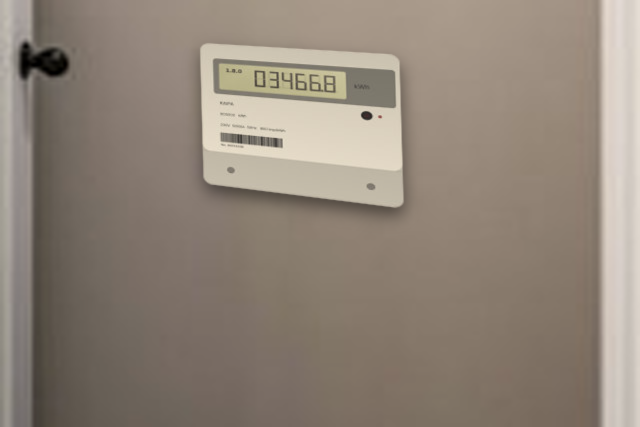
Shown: **3466.8** kWh
